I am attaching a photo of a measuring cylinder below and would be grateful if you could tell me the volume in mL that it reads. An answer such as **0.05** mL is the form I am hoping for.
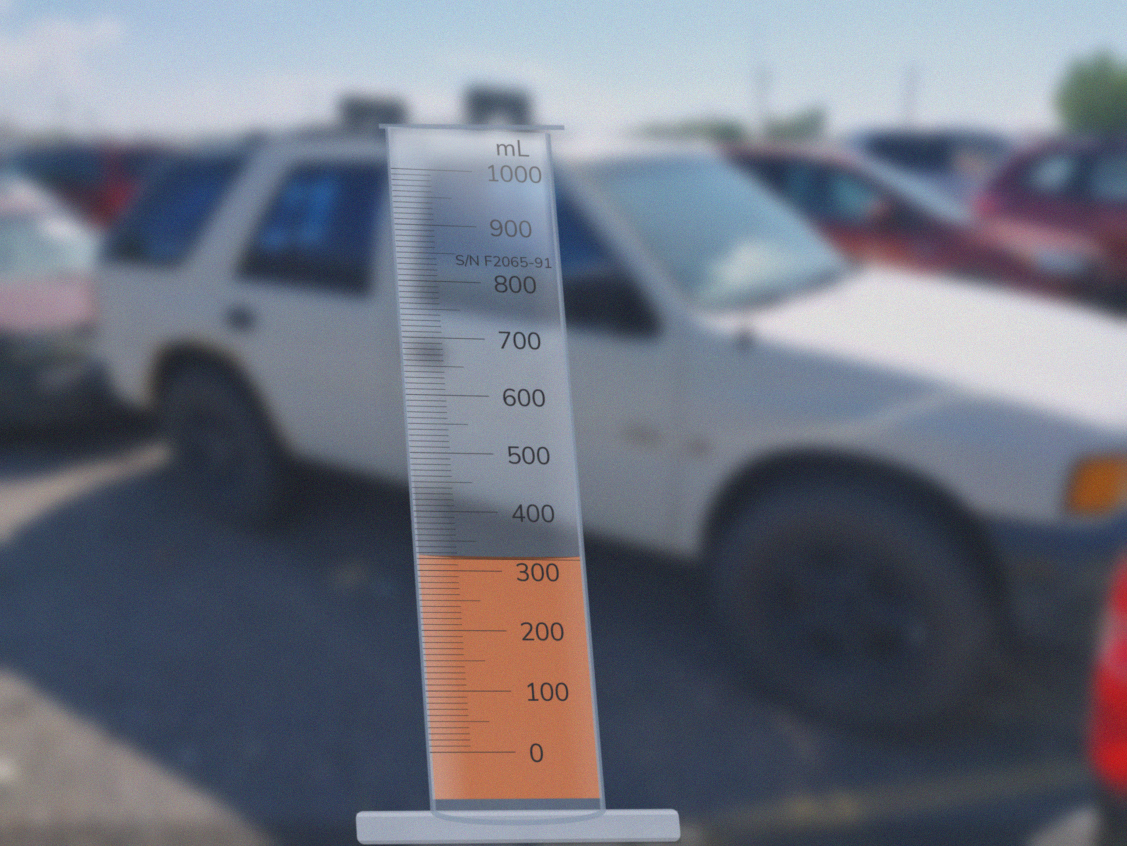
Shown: **320** mL
